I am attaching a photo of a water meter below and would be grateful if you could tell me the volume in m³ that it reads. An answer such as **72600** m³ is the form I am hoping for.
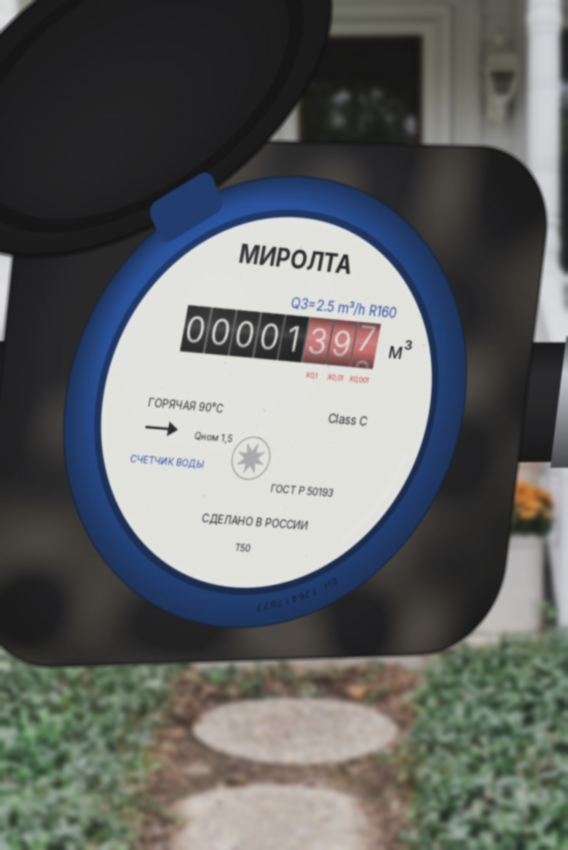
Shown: **1.397** m³
